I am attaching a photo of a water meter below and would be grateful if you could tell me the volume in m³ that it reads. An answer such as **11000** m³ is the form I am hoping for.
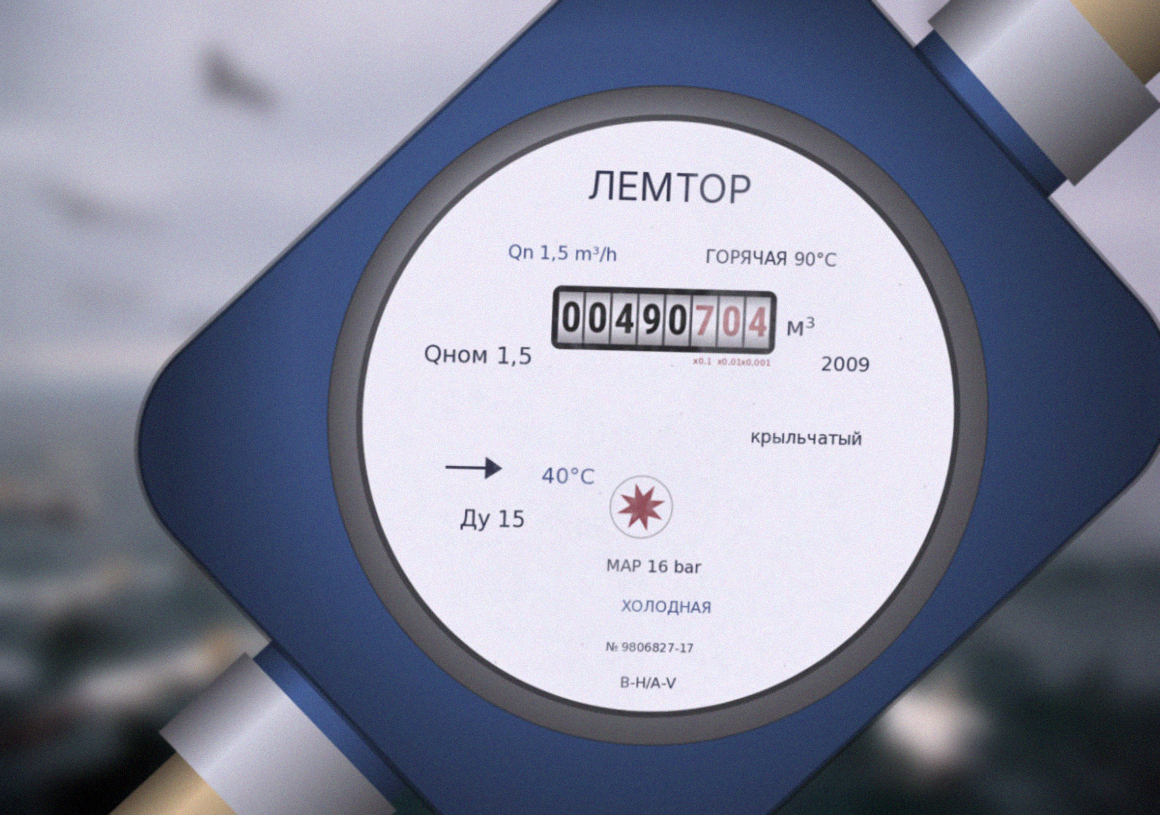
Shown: **490.704** m³
